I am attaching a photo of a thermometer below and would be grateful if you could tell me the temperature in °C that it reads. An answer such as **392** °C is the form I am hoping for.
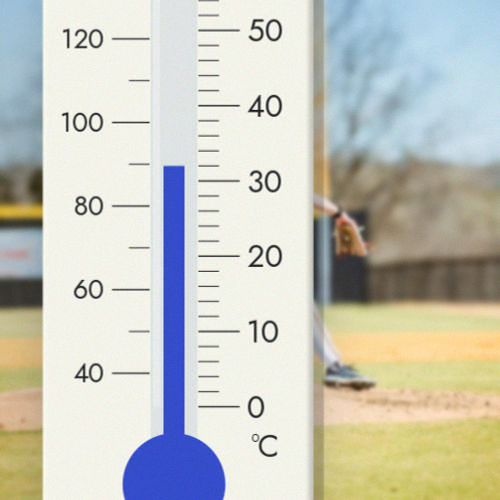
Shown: **32** °C
